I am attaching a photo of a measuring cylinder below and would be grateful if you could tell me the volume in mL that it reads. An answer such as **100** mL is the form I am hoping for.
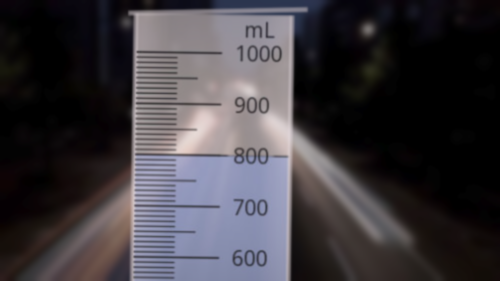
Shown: **800** mL
